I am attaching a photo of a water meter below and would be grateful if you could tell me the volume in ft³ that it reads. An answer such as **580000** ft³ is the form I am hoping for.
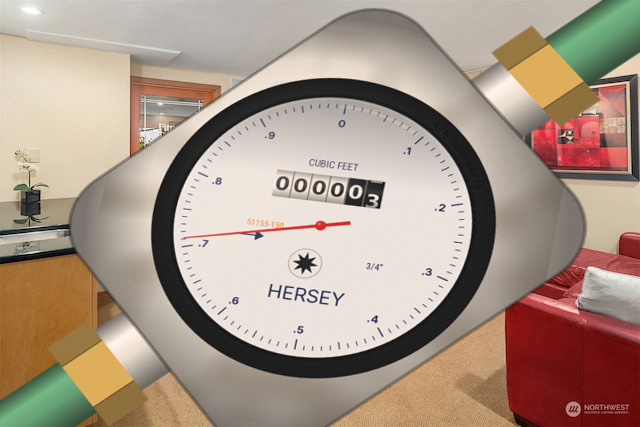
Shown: **2.71** ft³
